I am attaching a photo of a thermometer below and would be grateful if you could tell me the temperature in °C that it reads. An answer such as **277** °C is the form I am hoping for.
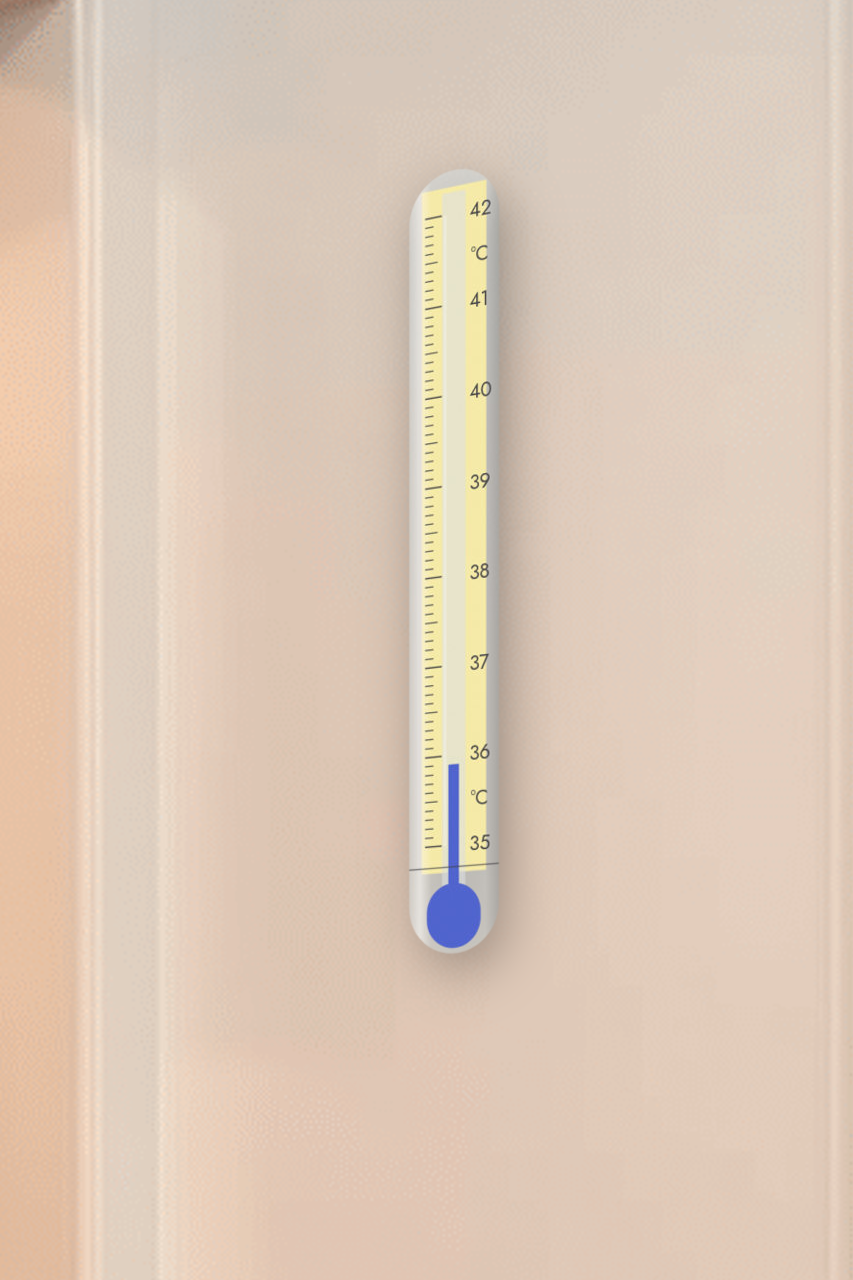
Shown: **35.9** °C
